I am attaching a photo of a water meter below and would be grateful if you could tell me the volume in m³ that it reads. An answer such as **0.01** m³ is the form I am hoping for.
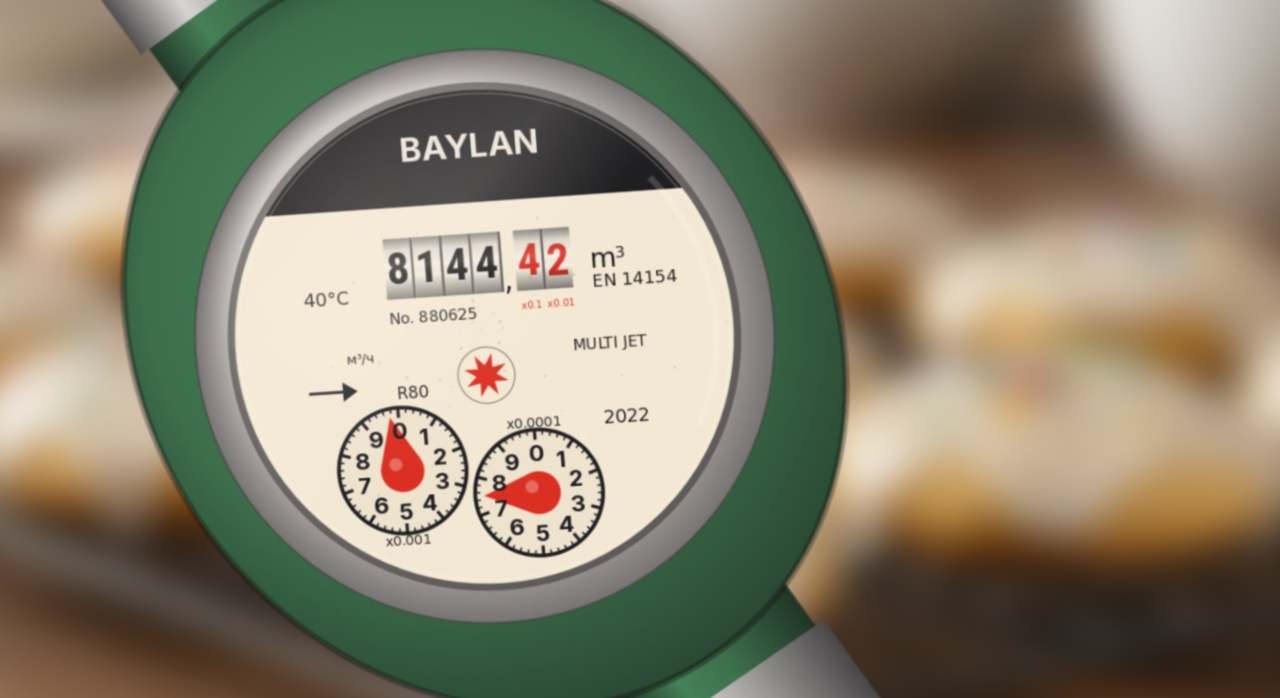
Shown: **8144.4197** m³
